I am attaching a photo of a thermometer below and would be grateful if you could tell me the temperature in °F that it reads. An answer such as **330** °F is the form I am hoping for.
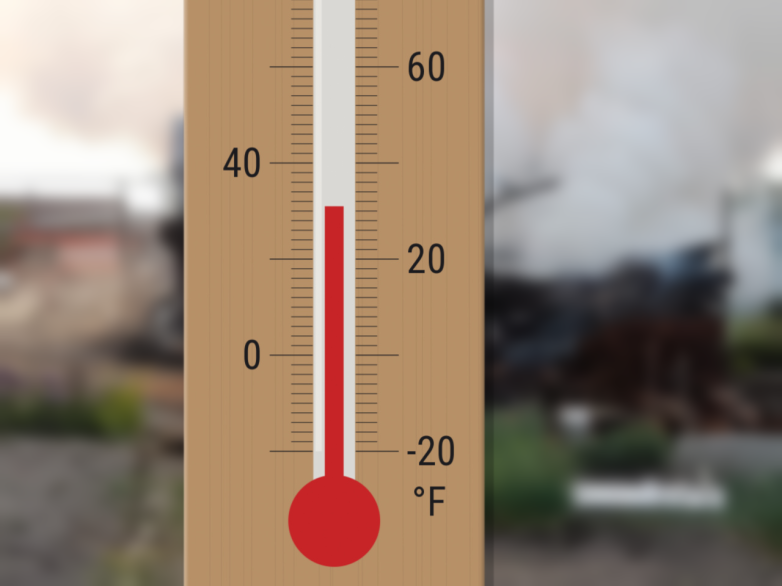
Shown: **31** °F
